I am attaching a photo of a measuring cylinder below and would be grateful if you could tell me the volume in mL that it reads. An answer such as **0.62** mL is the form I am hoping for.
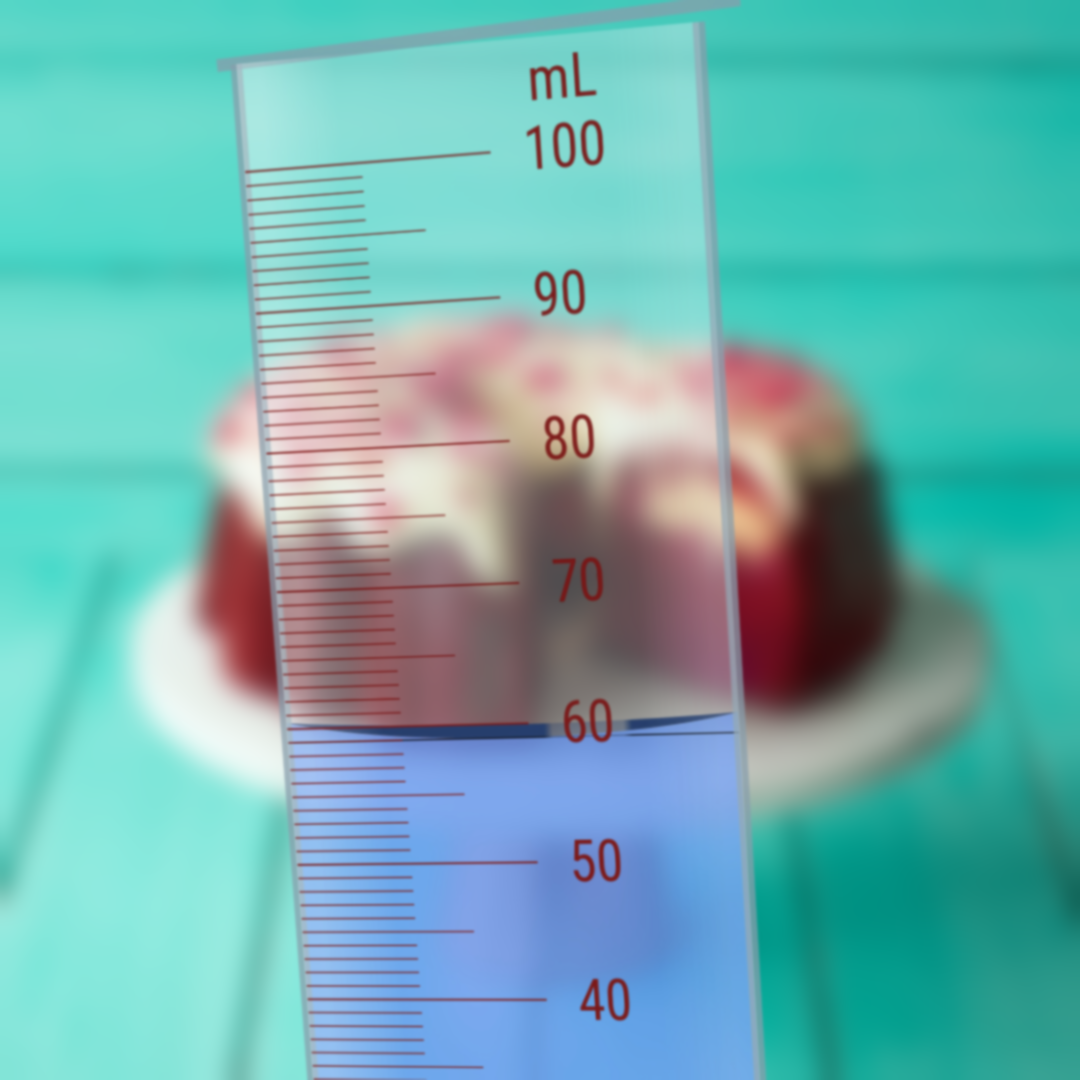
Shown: **59** mL
